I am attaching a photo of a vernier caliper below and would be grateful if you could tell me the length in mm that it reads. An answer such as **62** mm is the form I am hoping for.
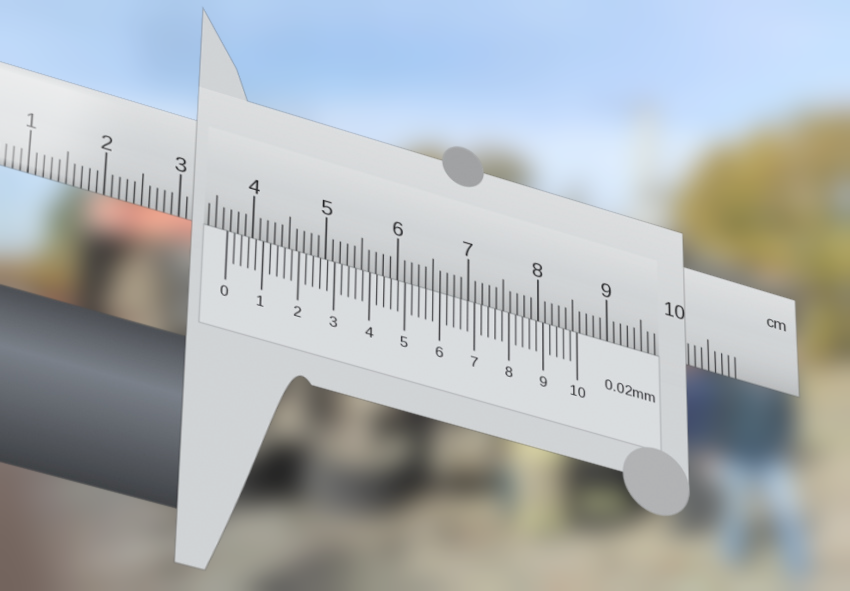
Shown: **36.6** mm
